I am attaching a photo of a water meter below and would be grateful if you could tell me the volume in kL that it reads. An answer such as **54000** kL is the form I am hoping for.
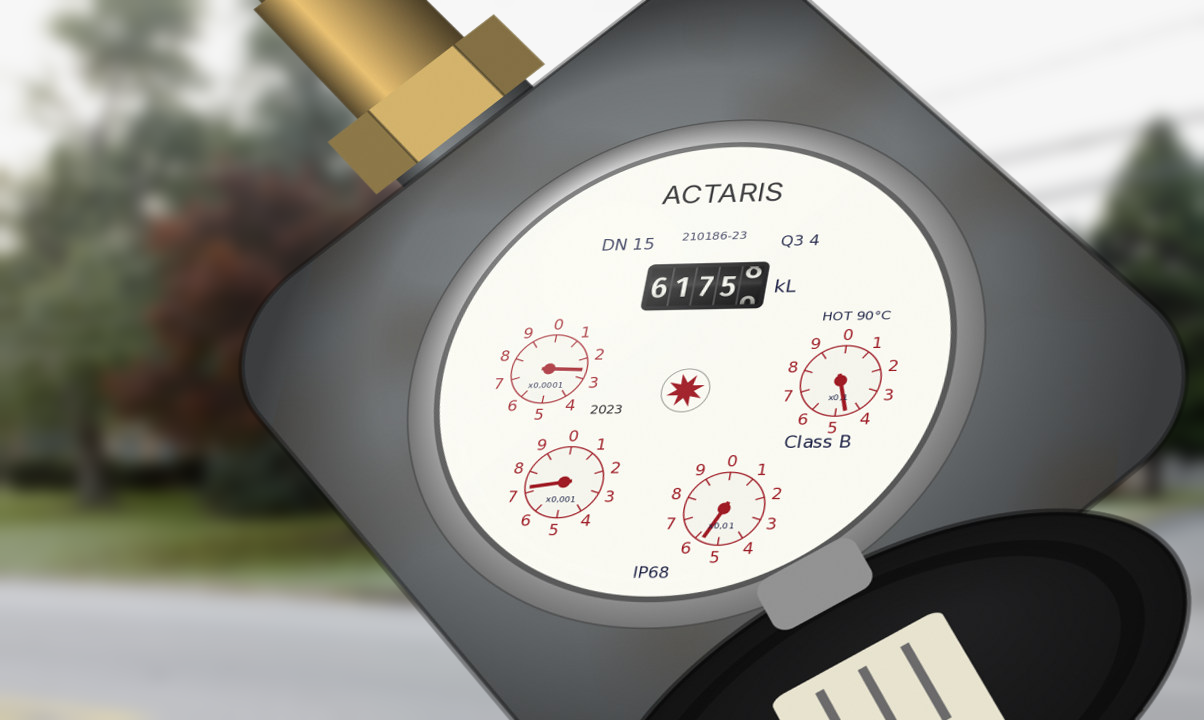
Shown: **61758.4572** kL
